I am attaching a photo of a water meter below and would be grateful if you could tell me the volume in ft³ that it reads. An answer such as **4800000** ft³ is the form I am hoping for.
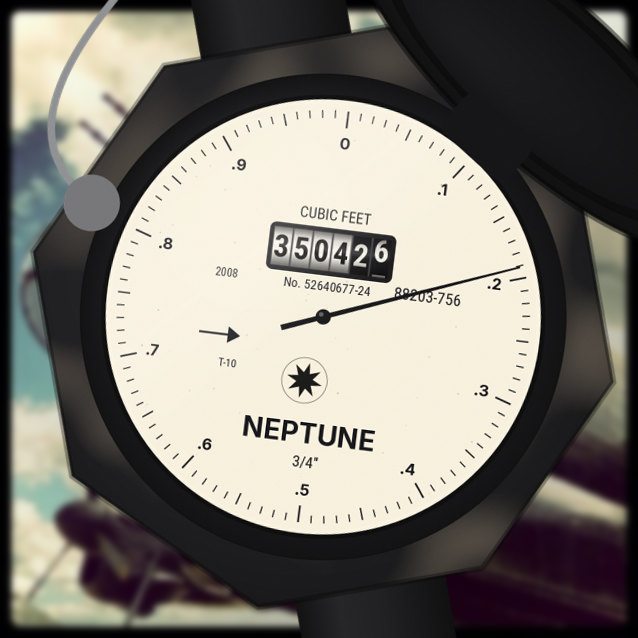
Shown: **350426.19** ft³
